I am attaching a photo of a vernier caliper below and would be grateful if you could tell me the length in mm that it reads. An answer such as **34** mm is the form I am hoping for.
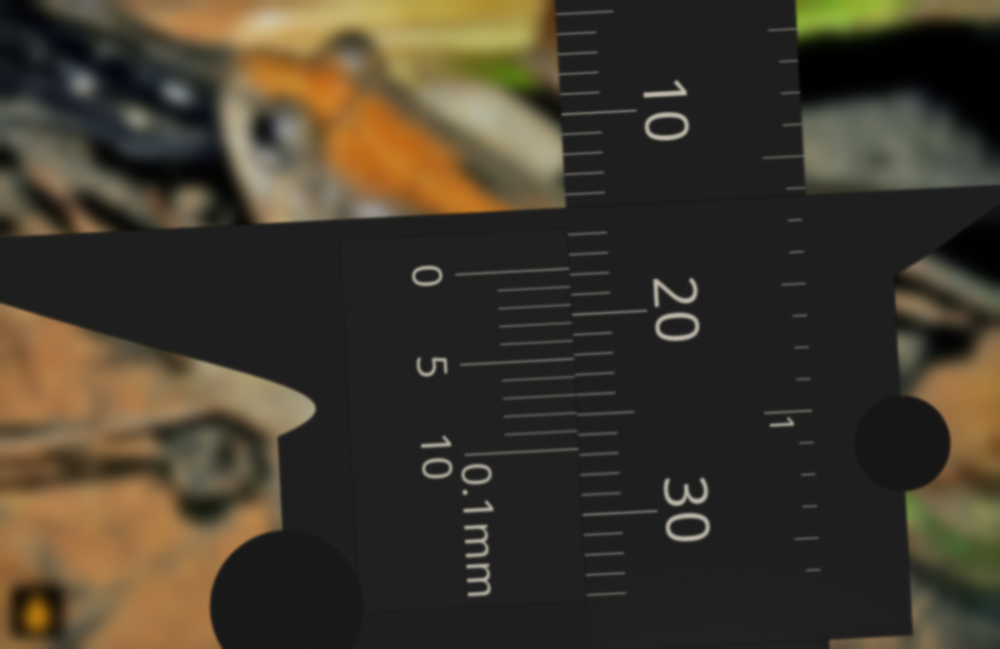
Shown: **17.7** mm
